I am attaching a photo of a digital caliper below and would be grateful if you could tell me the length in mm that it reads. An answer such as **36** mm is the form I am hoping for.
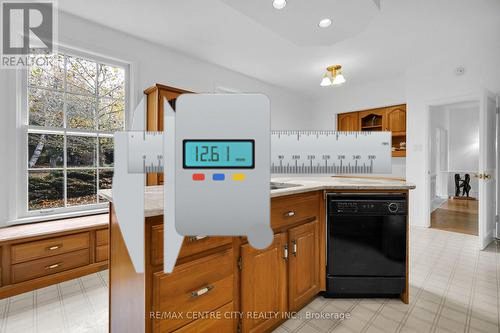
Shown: **12.61** mm
